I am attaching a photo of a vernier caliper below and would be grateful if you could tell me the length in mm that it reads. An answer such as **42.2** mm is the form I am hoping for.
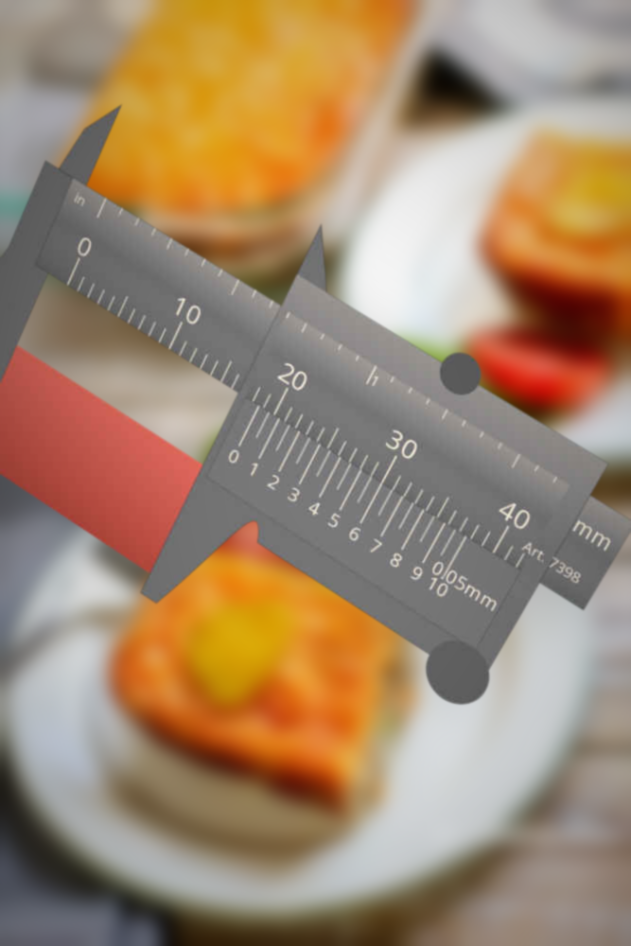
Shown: **18.6** mm
